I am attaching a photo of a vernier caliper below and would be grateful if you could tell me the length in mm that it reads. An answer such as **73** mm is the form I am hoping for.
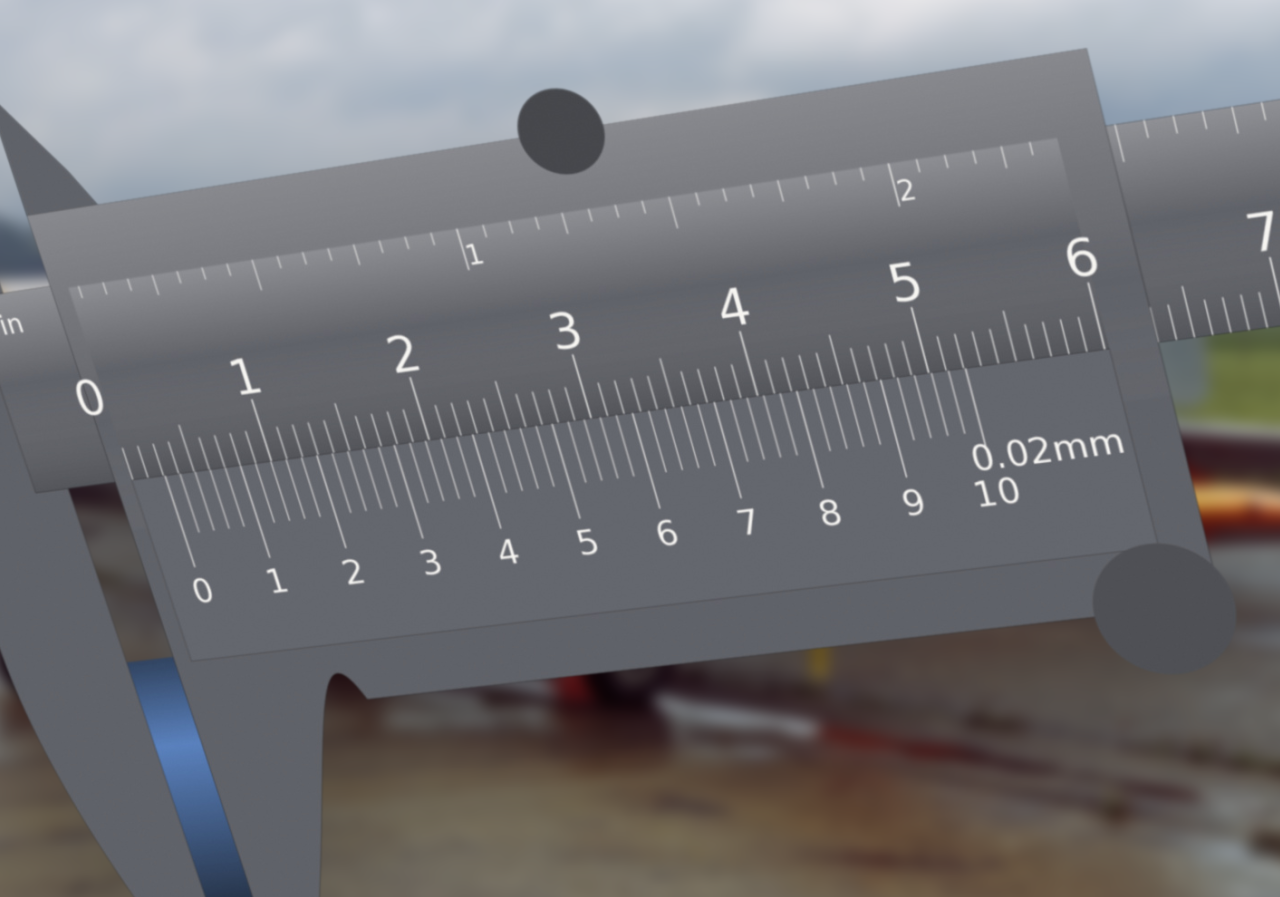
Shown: **3.1** mm
